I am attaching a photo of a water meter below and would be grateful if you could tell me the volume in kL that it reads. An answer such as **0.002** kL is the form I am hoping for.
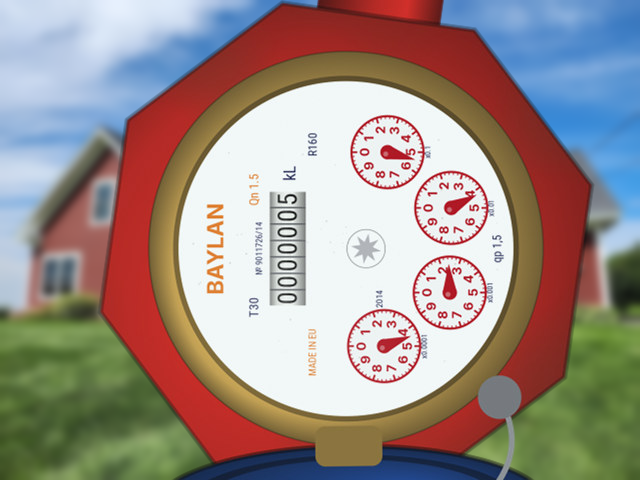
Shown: **5.5424** kL
